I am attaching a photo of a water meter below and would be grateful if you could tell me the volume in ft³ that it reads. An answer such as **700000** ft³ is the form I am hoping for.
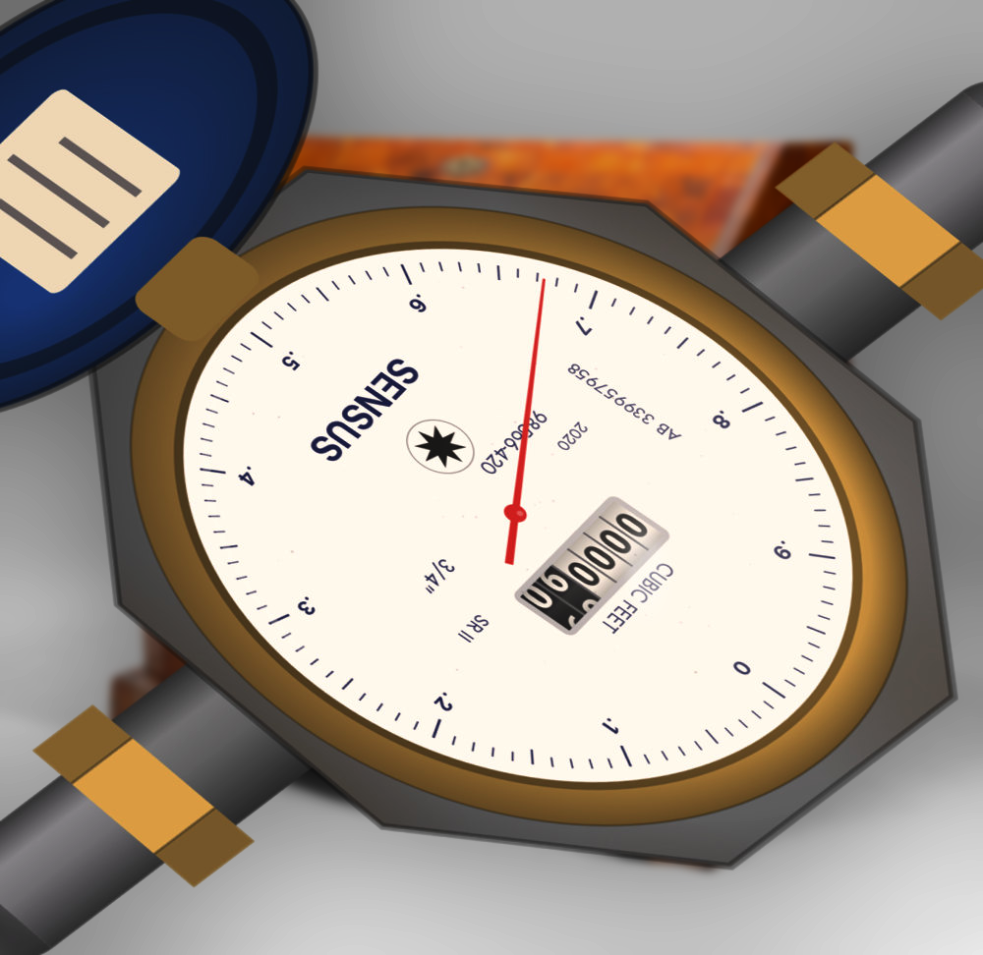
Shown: **89.67** ft³
